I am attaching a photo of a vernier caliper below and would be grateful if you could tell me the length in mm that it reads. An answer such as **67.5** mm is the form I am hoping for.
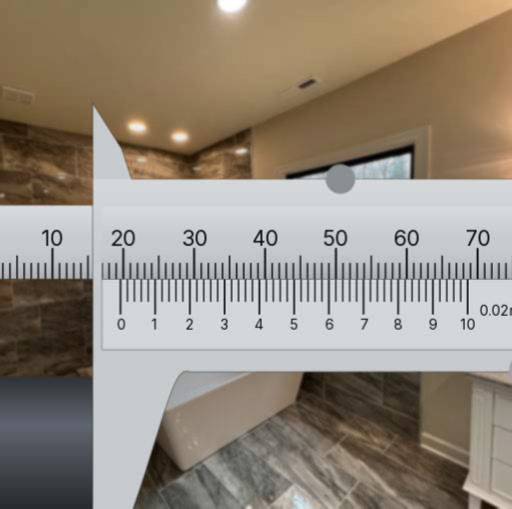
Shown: **19.6** mm
